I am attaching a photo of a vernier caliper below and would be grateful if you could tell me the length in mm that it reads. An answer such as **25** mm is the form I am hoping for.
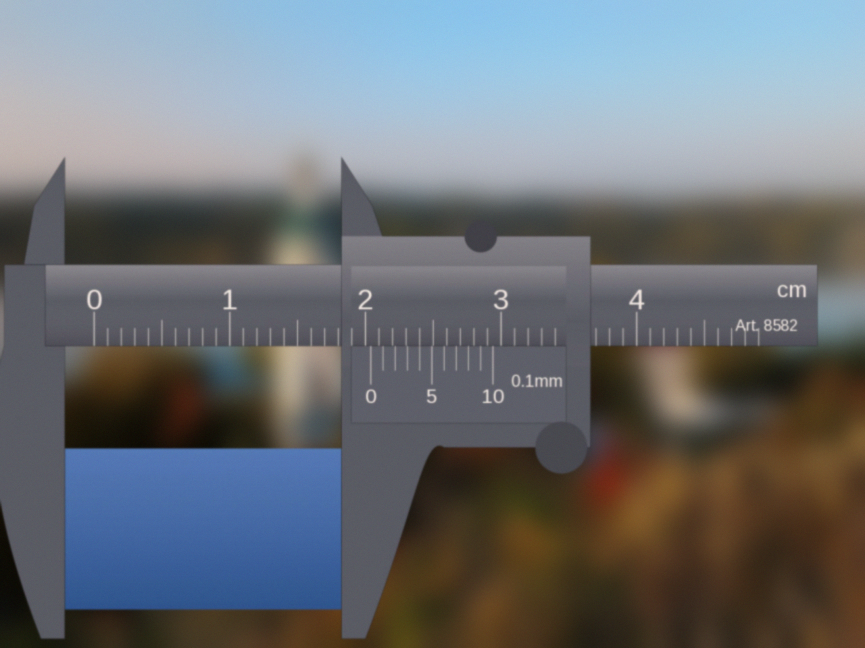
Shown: **20.4** mm
